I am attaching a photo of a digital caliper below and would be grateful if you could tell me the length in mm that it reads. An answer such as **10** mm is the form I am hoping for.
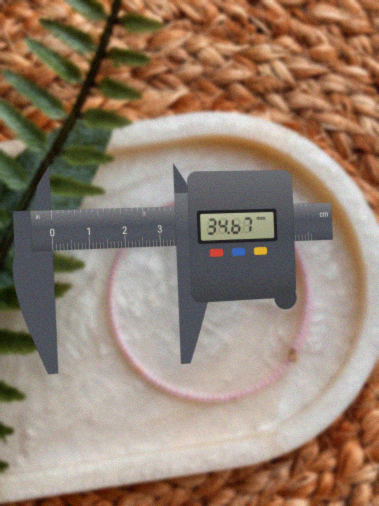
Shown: **34.67** mm
